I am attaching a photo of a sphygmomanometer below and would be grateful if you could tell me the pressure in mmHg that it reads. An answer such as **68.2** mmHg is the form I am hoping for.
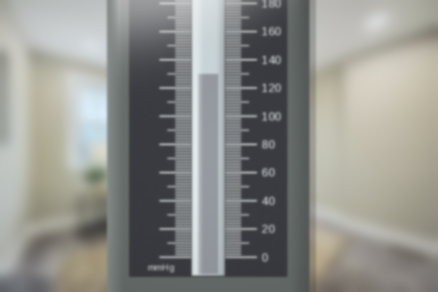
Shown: **130** mmHg
